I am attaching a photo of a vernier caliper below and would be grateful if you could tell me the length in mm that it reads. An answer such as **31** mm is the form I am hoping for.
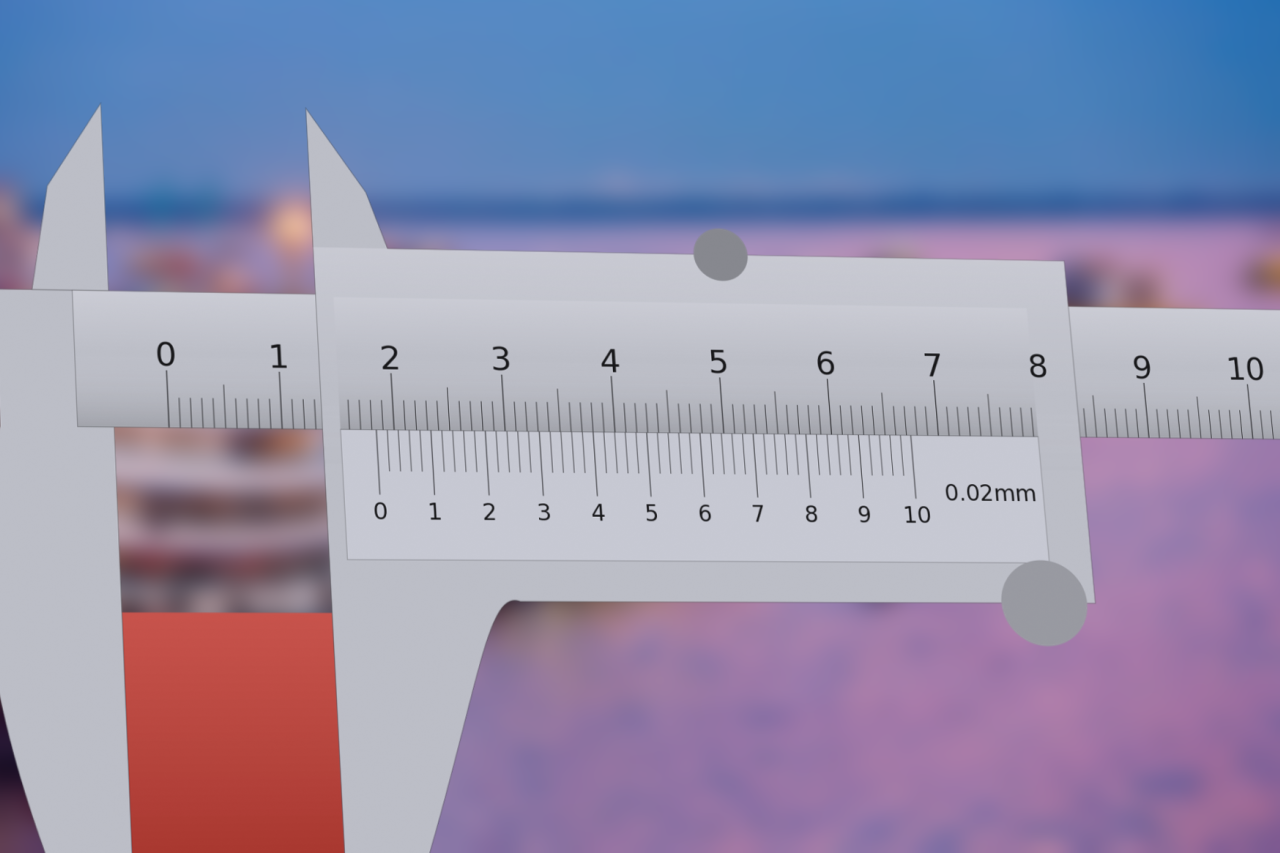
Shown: **18.4** mm
